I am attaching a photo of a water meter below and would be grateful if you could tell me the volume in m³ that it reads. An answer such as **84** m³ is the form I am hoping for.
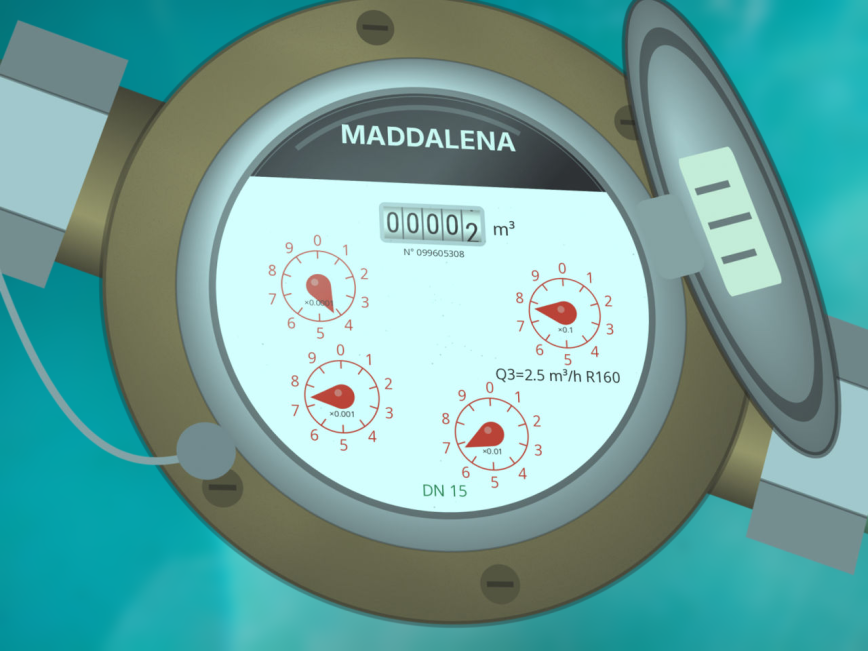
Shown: **1.7674** m³
